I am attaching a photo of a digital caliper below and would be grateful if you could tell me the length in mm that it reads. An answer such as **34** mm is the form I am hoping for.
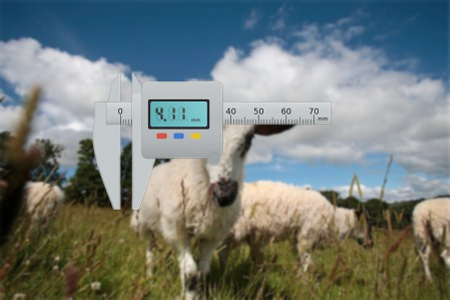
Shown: **4.11** mm
